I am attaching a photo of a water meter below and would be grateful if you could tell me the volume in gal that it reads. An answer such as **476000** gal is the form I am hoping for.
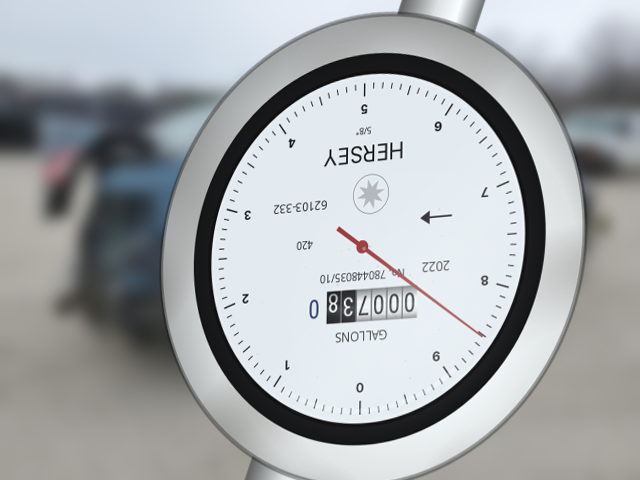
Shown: **7378.5** gal
